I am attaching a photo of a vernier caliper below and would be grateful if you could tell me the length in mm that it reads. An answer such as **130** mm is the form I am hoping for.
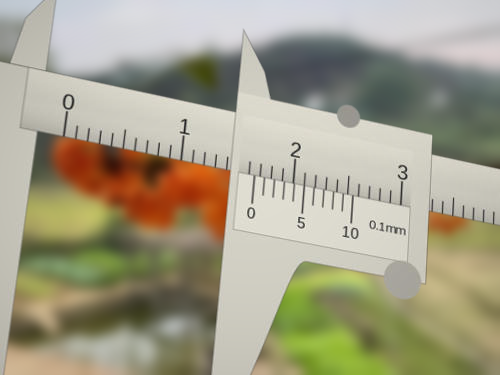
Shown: **16.5** mm
